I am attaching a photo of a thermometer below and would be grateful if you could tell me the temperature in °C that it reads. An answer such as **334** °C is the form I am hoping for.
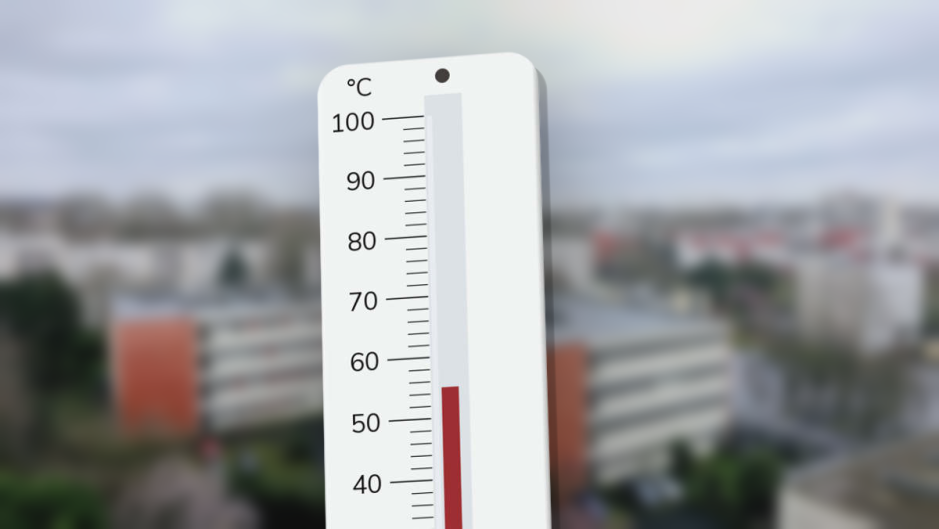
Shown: **55** °C
